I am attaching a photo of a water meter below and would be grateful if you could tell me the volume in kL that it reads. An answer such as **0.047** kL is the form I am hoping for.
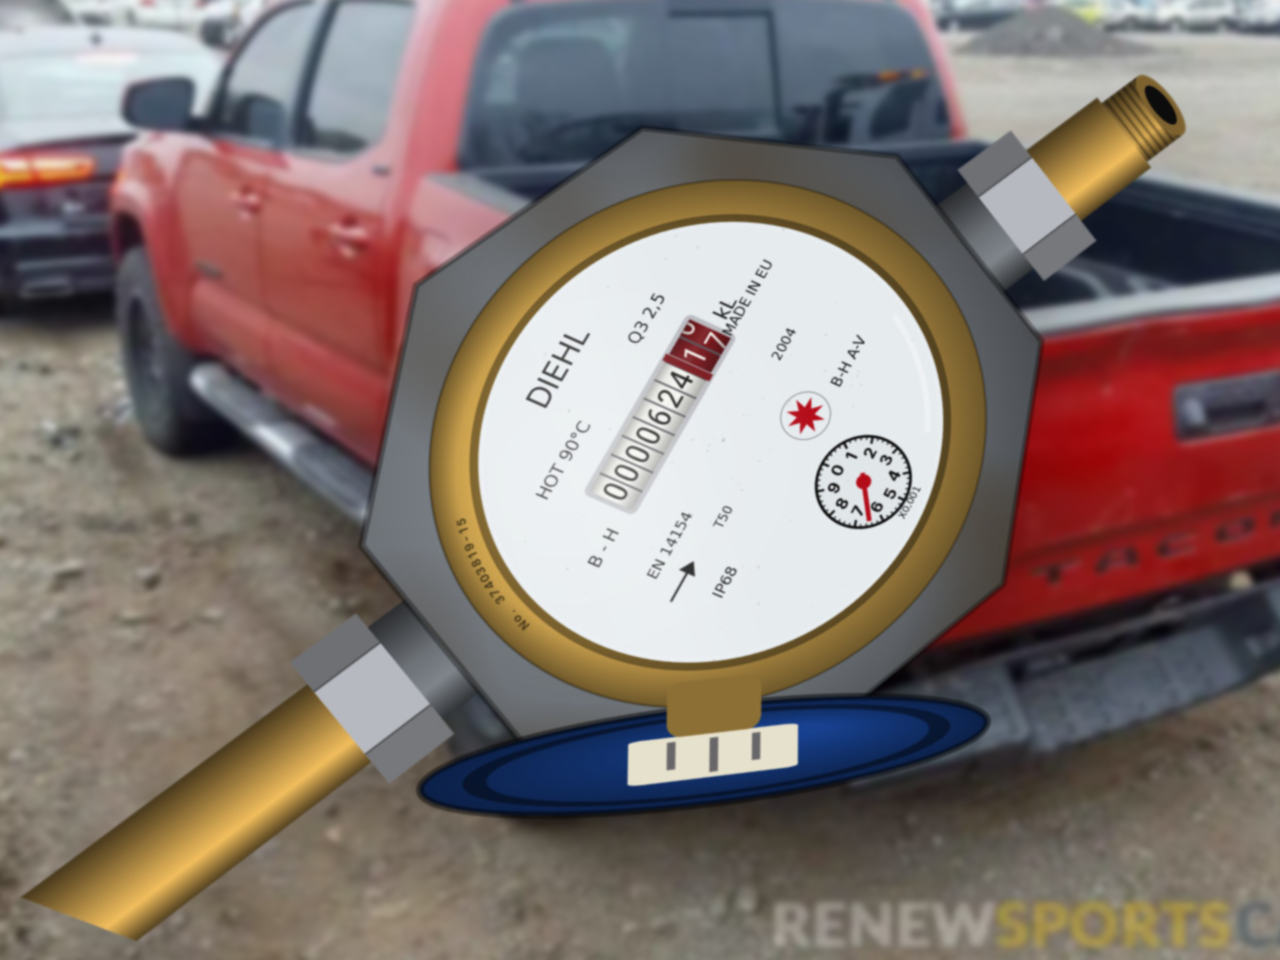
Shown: **624.166** kL
